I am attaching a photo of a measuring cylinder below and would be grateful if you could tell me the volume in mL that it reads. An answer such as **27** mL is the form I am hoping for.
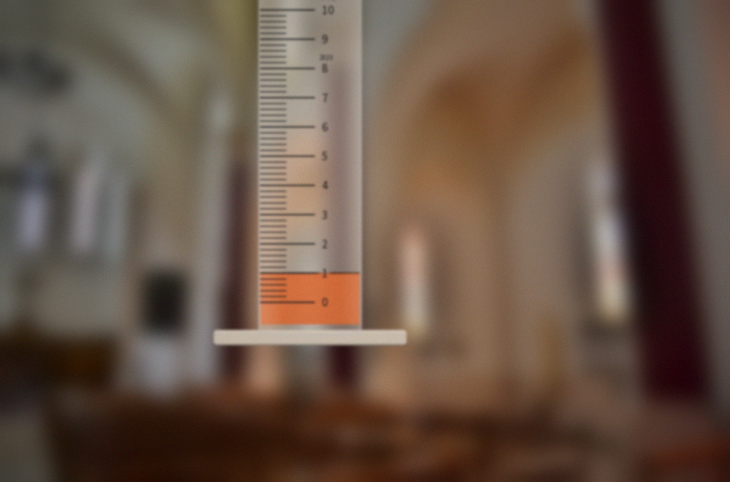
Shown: **1** mL
